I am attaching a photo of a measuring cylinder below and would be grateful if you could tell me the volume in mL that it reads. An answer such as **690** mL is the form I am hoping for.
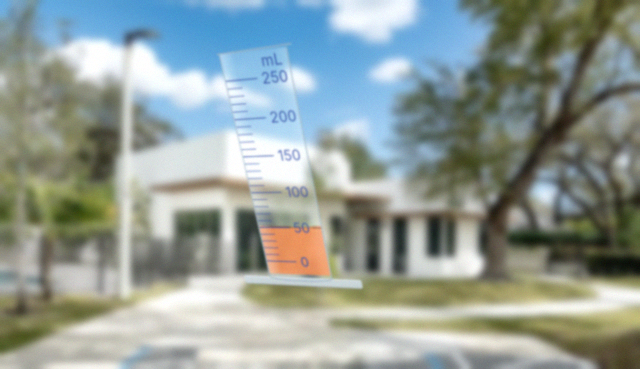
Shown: **50** mL
